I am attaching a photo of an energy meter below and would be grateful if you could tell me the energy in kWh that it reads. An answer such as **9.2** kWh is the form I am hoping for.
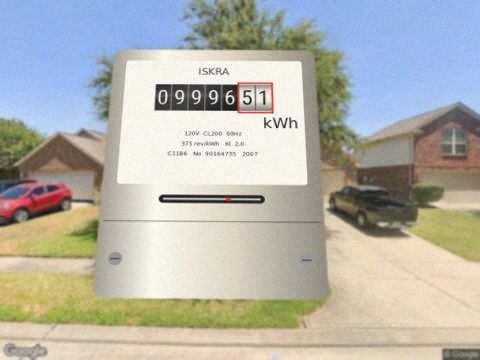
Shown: **9996.51** kWh
